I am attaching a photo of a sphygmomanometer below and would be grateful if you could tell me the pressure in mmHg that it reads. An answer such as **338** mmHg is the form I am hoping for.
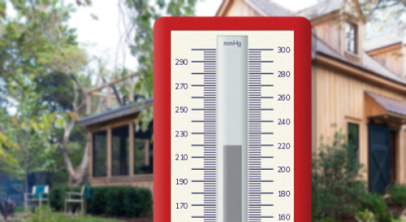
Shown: **220** mmHg
